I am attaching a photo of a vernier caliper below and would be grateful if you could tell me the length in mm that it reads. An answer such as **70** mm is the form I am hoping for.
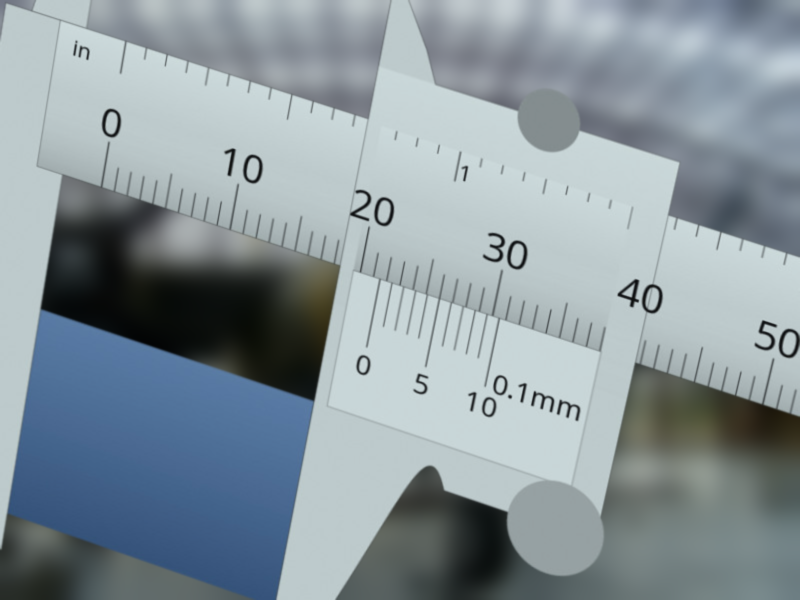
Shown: **21.5** mm
